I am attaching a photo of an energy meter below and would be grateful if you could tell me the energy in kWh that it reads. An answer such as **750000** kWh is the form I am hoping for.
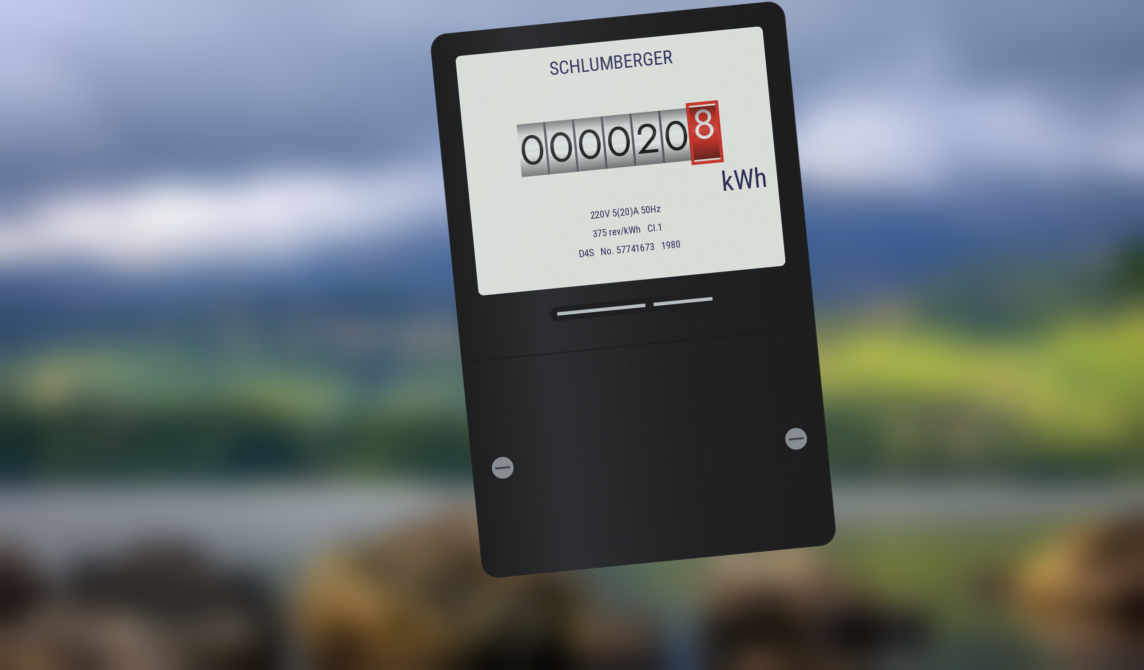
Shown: **20.8** kWh
